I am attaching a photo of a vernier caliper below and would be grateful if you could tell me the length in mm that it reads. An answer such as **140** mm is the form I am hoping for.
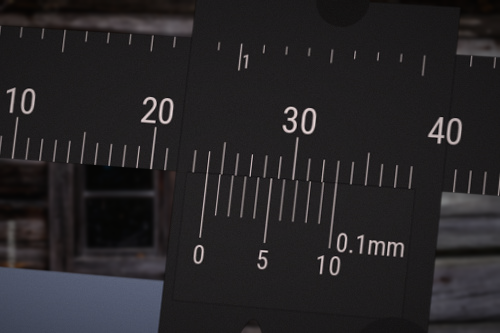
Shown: **24.0** mm
